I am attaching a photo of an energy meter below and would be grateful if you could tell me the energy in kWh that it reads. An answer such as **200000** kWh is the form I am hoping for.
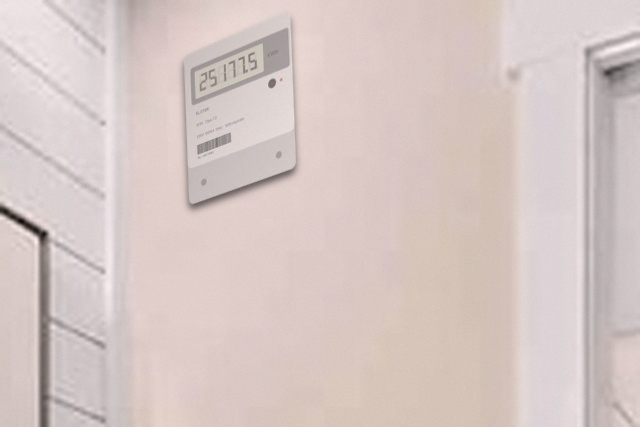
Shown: **25177.5** kWh
